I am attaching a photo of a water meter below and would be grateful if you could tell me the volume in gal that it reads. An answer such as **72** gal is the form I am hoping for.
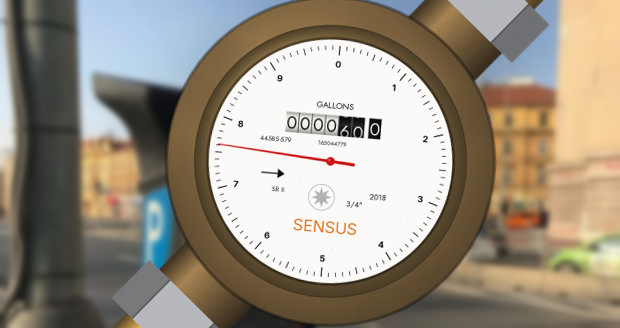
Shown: **597.6** gal
